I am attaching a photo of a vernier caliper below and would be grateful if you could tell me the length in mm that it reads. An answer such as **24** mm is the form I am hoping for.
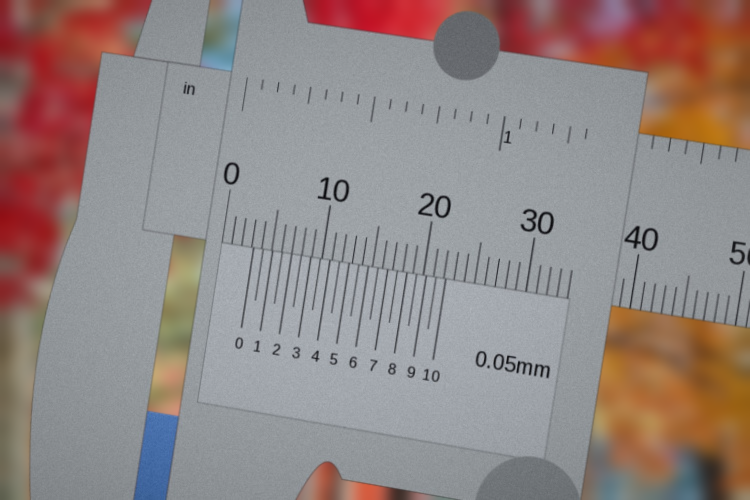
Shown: **3.2** mm
